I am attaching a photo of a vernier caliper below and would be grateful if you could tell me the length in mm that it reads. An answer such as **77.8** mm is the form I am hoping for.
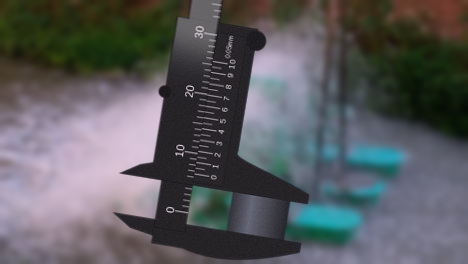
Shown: **6.6** mm
